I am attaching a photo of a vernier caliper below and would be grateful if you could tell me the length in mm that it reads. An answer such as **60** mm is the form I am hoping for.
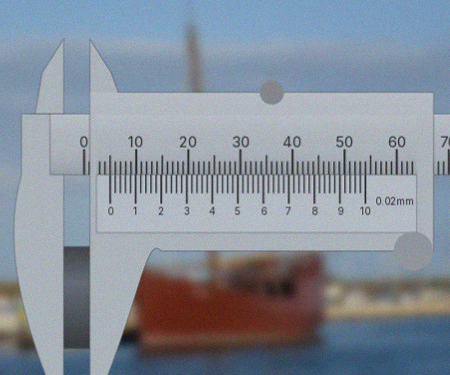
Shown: **5.0** mm
